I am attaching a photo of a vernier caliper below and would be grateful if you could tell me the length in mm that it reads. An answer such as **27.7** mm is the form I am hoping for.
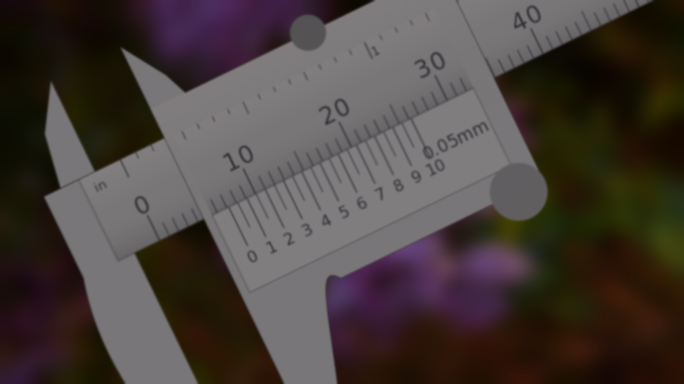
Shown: **7.2** mm
